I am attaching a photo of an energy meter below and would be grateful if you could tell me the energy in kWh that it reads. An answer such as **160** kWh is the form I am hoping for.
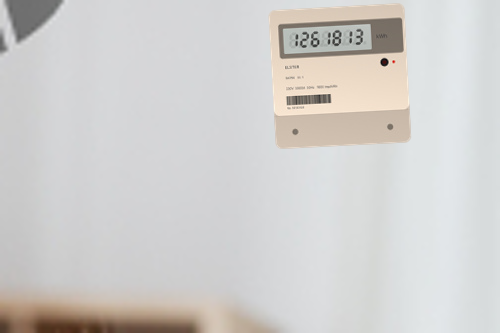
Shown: **1261813** kWh
